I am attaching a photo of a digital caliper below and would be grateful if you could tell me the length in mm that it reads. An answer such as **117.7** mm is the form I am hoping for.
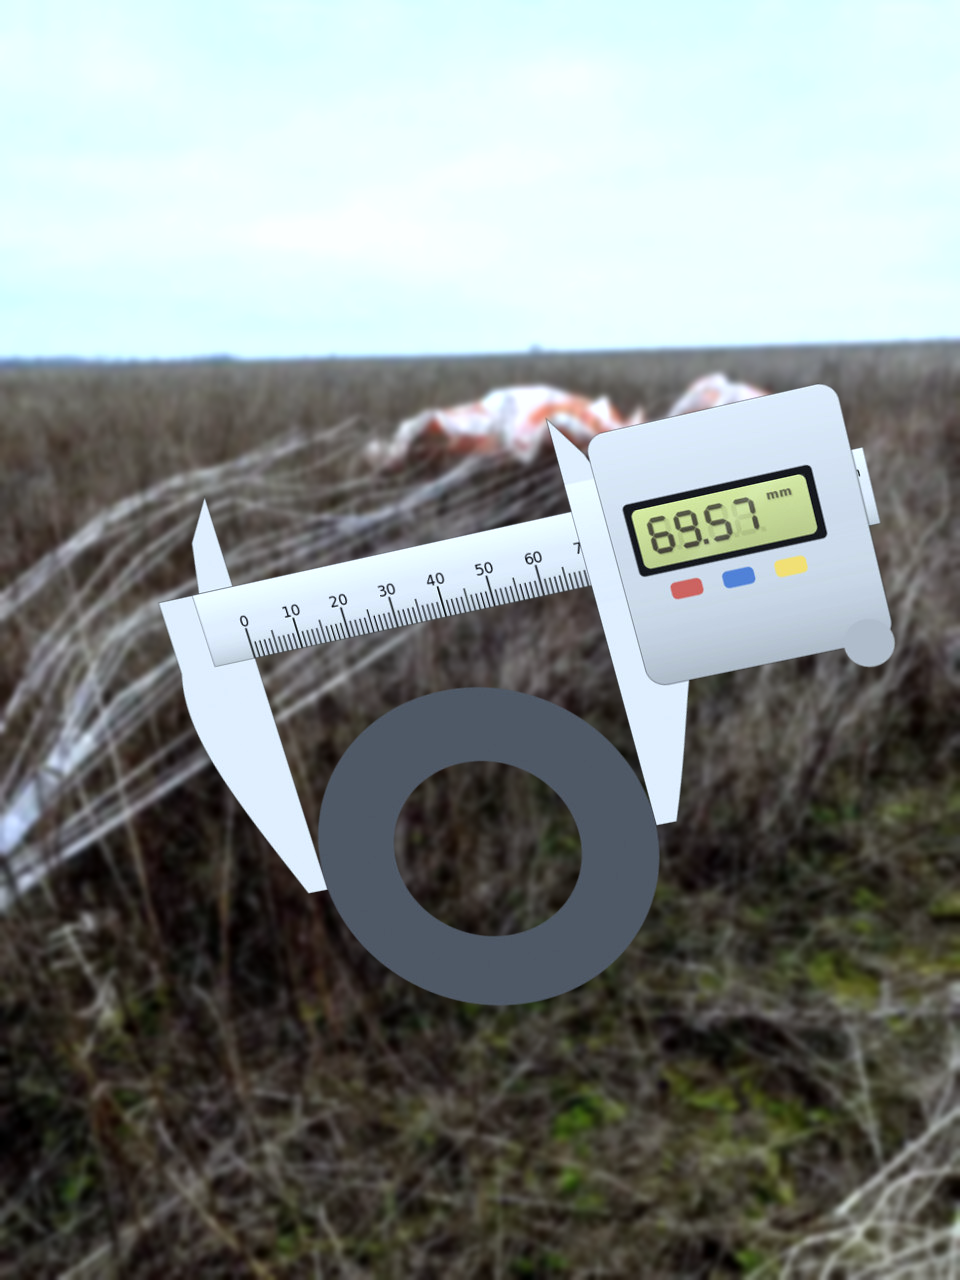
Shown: **69.57** mm
